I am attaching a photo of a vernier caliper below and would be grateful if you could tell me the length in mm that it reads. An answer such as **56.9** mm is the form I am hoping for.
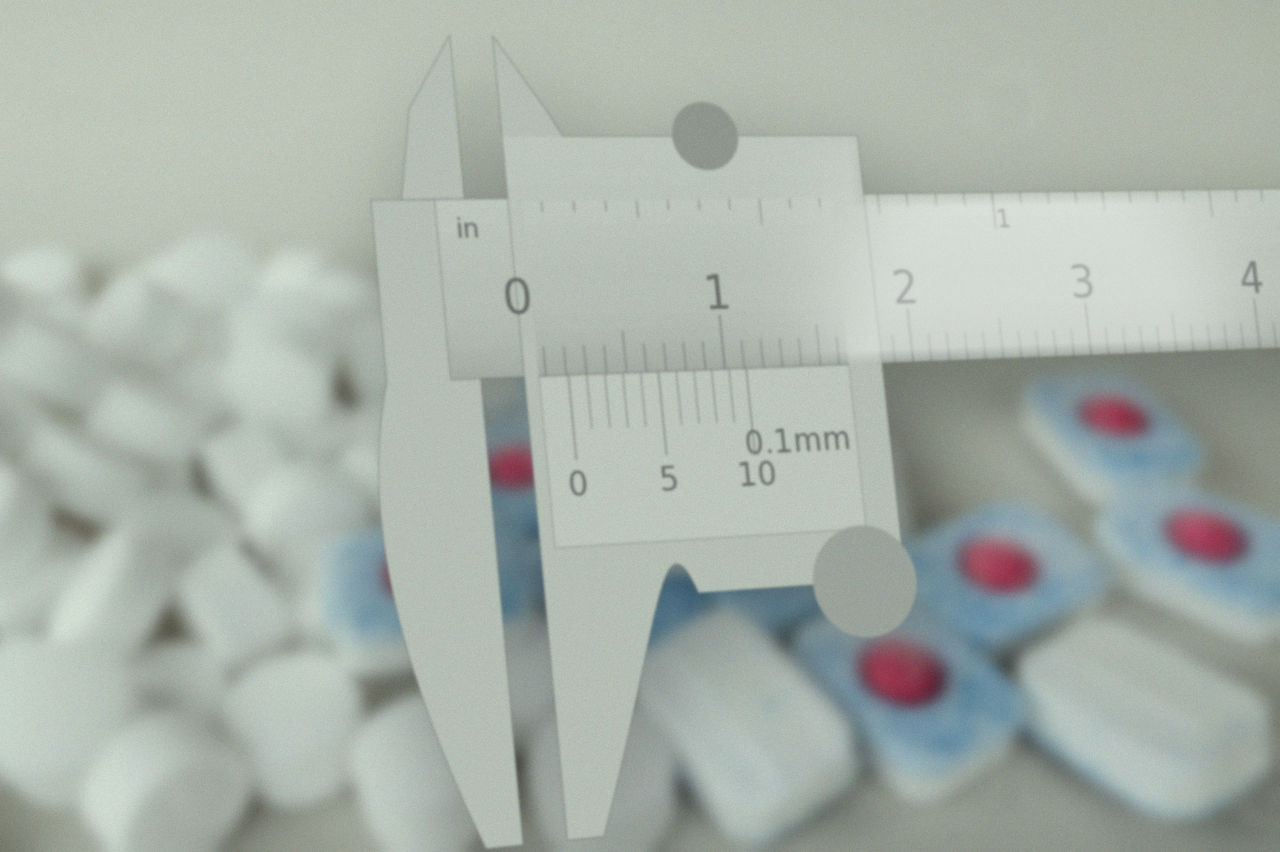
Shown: **2.1** mm
